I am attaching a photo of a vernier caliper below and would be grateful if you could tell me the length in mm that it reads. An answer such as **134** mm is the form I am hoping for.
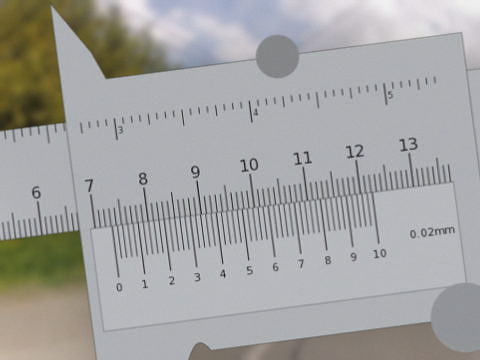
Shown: **73.2** mm
